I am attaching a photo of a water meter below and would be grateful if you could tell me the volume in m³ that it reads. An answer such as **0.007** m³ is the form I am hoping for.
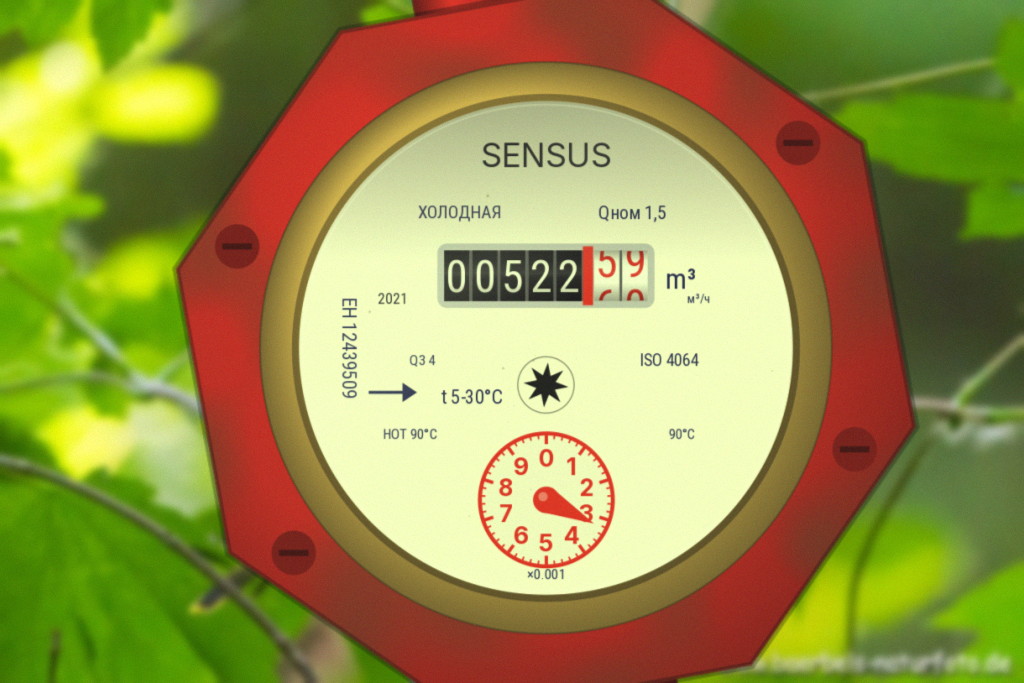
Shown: **522.593** m³
